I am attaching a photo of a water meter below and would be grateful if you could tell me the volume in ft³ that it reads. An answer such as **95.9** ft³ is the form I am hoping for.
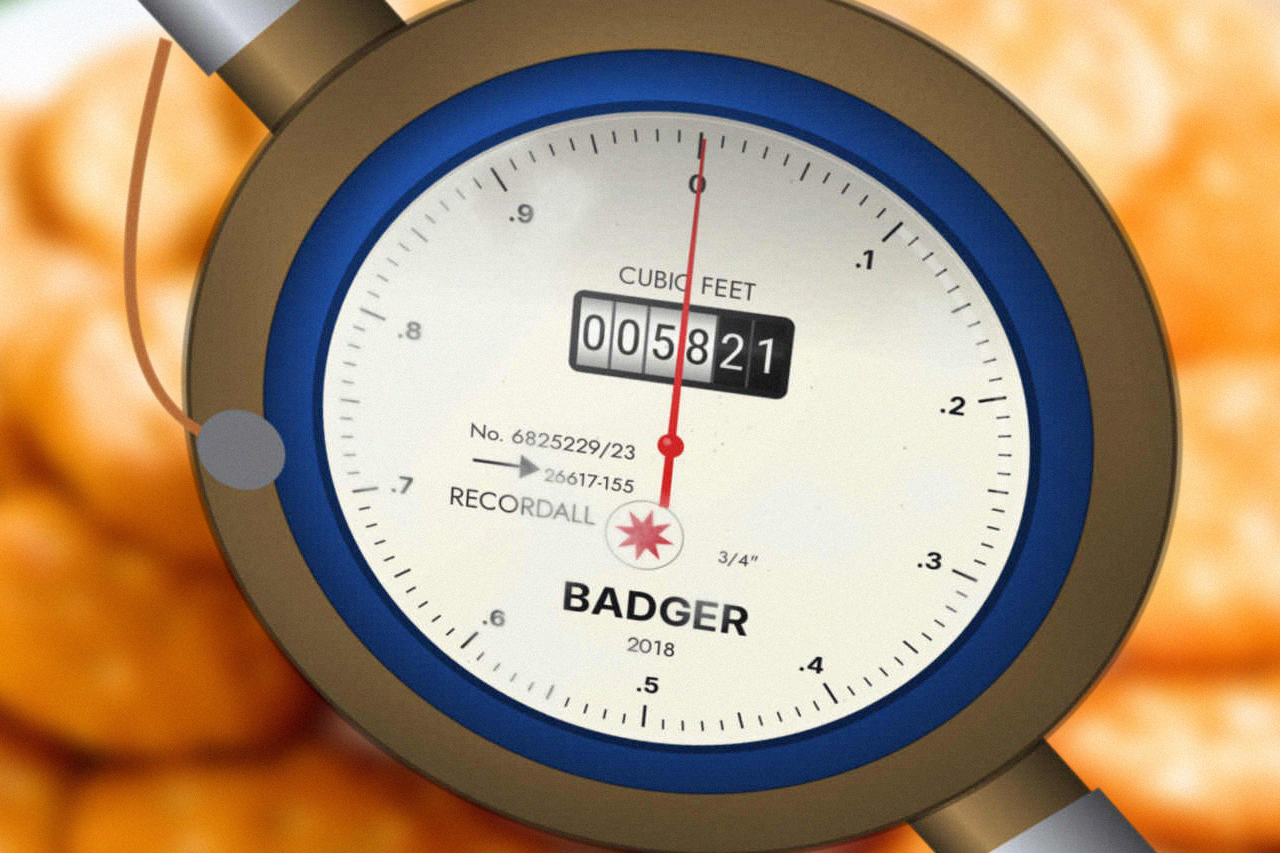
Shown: **5821.00** ft³
